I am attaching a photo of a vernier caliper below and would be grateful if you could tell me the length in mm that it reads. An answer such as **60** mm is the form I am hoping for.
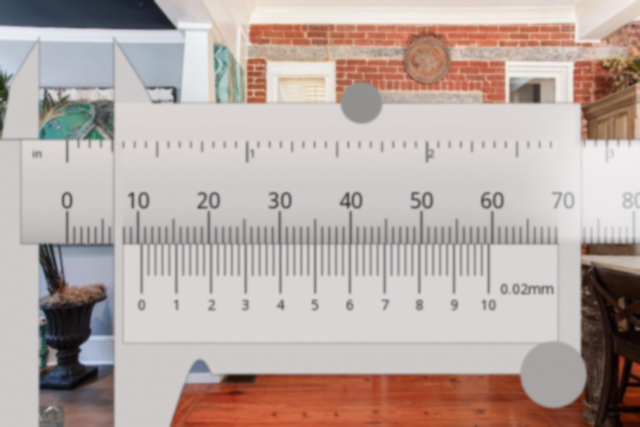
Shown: **10.5** mm
